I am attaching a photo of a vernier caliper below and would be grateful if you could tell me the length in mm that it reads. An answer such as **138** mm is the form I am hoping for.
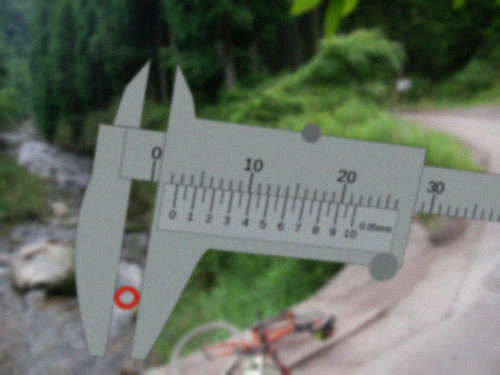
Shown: **2.6** mm
